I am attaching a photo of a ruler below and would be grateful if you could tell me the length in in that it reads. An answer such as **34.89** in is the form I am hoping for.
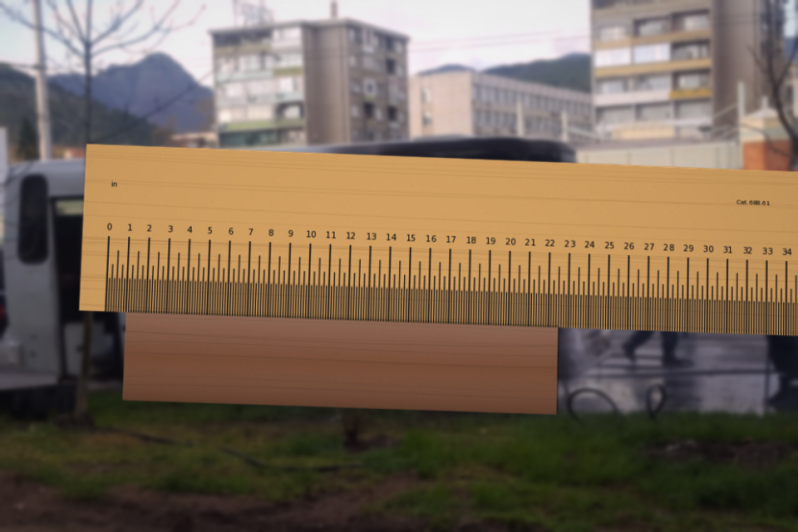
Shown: **21.5** in
